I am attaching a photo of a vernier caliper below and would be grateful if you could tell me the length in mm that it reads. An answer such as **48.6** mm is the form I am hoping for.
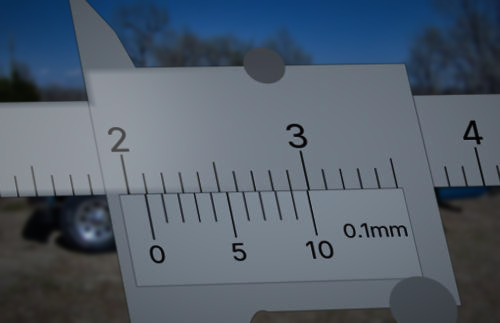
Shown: **20.9** mm
